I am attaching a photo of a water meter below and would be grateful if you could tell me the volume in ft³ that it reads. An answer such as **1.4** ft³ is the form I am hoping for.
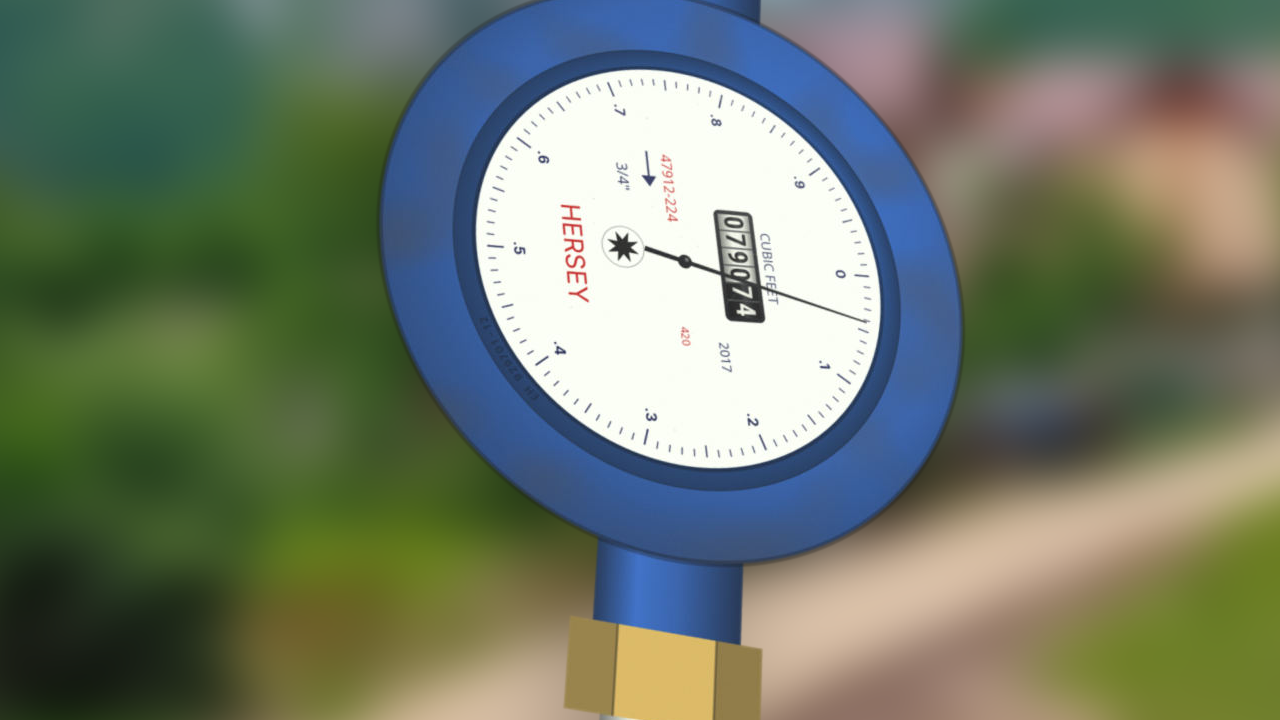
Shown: **79074.04** ft³
